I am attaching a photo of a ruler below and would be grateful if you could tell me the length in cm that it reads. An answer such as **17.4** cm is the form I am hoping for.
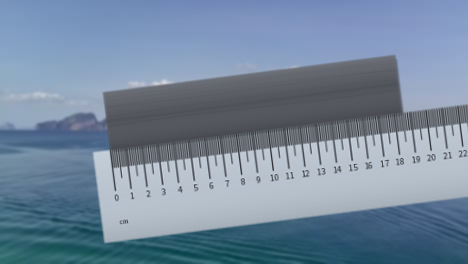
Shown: **18.5** cm
